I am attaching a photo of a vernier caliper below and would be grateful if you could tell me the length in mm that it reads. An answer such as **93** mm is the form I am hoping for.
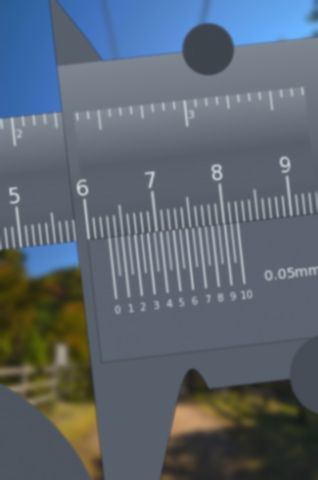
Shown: **63.0** mm
